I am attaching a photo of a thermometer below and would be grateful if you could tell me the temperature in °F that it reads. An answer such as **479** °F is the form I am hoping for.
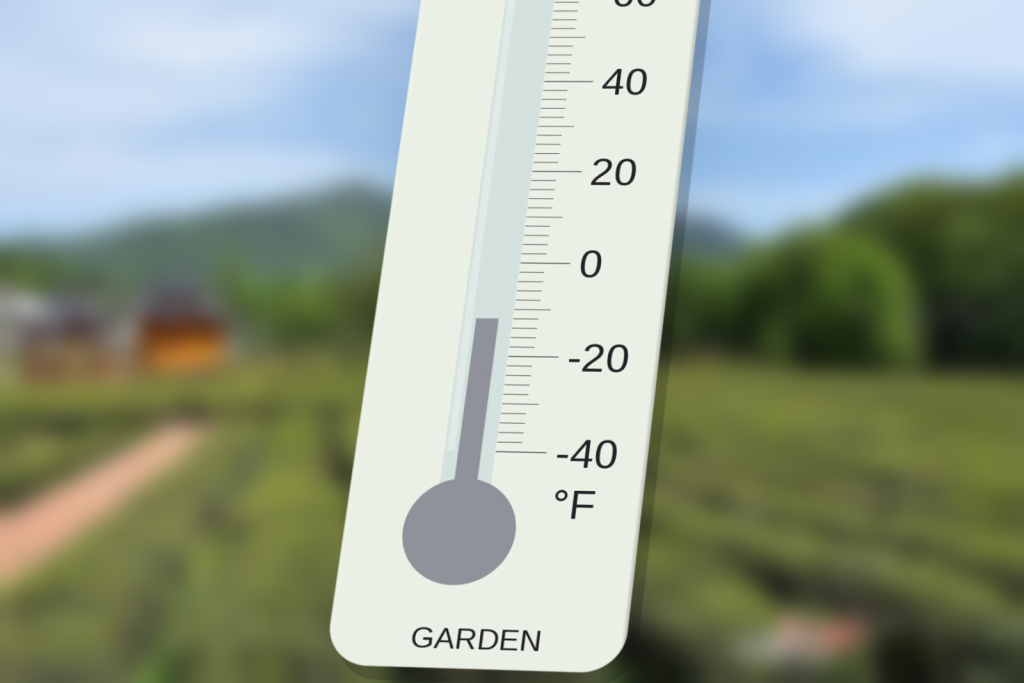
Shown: **-12** °F
